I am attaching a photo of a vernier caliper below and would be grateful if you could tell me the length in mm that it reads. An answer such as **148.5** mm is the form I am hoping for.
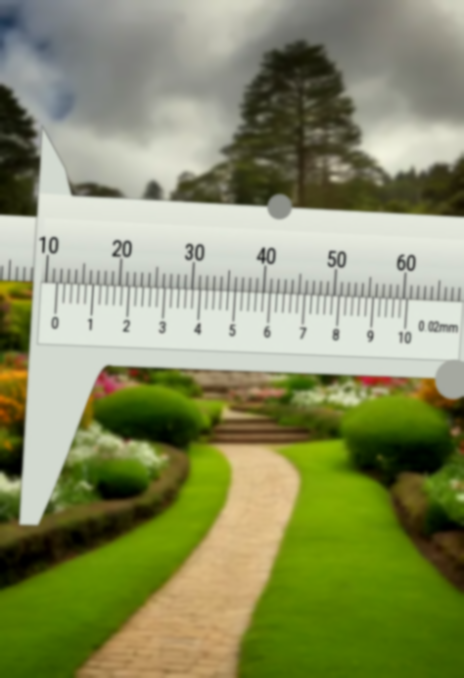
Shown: **11.5** mm
